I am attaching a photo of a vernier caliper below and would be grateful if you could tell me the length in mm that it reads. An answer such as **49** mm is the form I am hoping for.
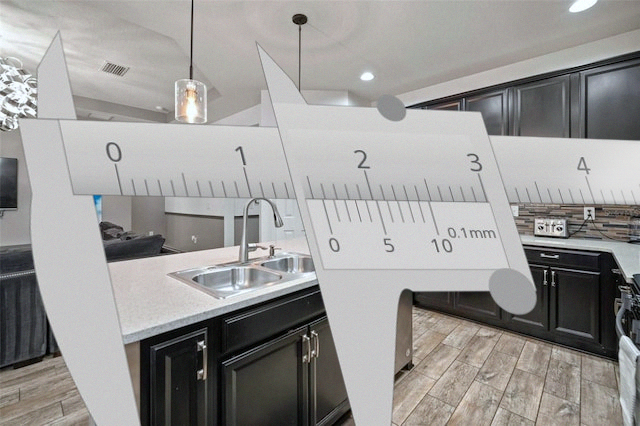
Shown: **15.8** mm
